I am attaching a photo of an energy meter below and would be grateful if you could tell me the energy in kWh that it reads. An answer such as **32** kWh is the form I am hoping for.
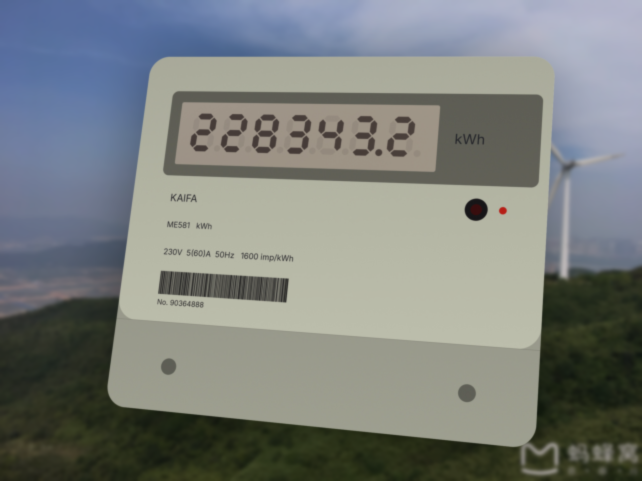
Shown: **228343.2** kWh
